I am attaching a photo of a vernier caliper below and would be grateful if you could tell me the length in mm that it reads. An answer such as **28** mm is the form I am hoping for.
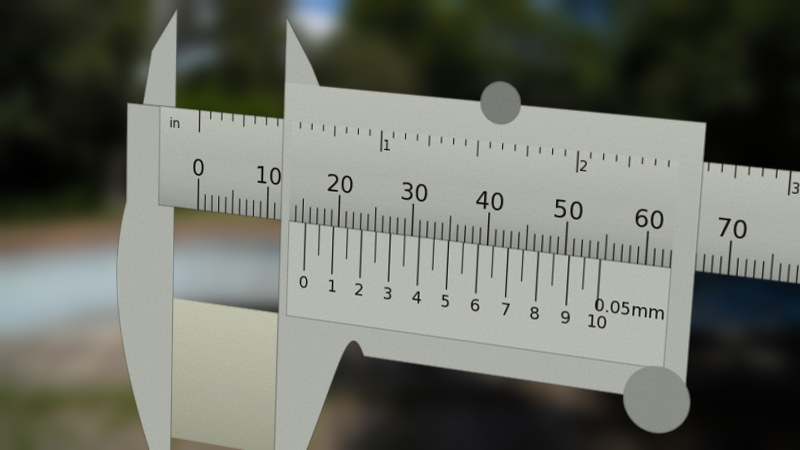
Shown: **15.4** mm
